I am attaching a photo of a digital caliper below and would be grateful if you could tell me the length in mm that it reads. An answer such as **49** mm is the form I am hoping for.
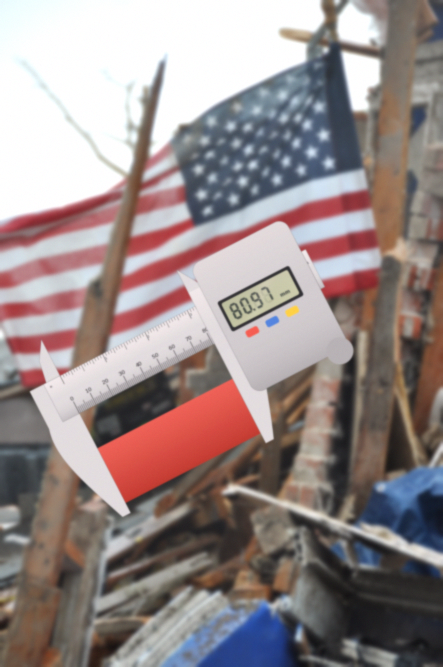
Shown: **80.97** mm
